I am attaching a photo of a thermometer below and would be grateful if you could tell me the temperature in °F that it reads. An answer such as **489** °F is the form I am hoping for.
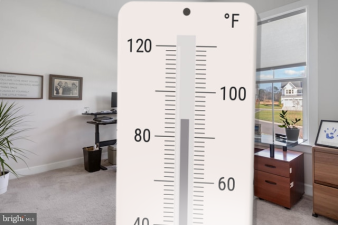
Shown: **88** °F
